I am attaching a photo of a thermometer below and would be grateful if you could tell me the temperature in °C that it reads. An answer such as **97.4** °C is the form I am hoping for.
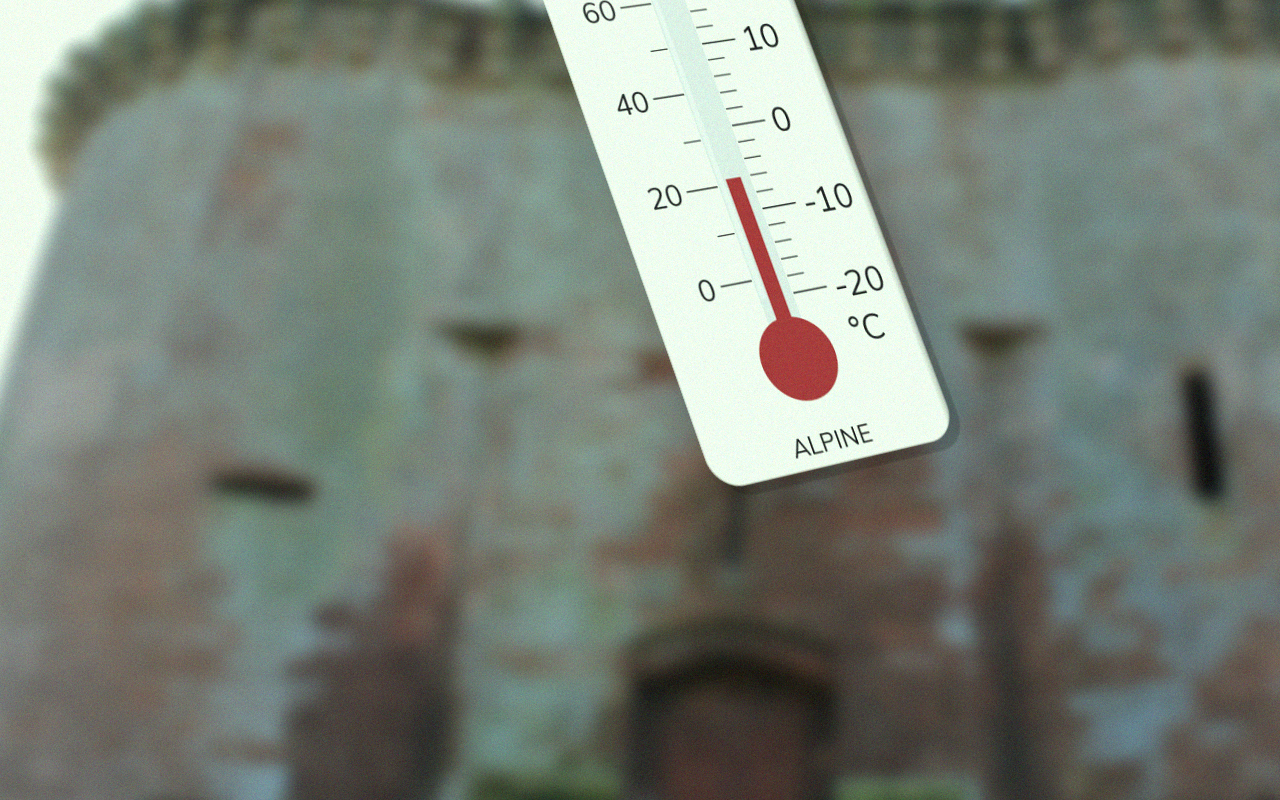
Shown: **-6** °C
